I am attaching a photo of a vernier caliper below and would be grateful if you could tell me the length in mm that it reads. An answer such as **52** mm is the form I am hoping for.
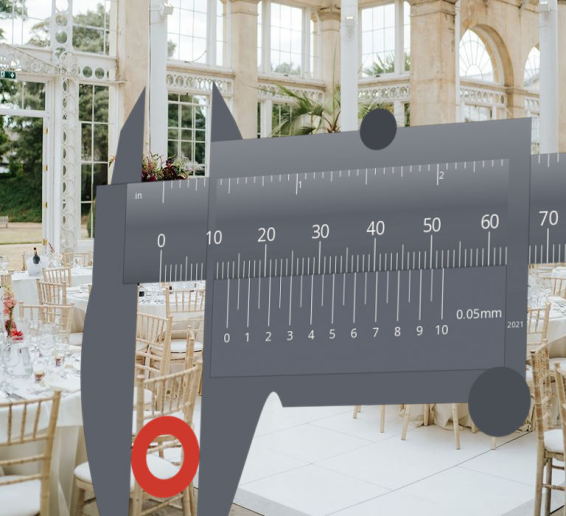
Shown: **13.2** mm
